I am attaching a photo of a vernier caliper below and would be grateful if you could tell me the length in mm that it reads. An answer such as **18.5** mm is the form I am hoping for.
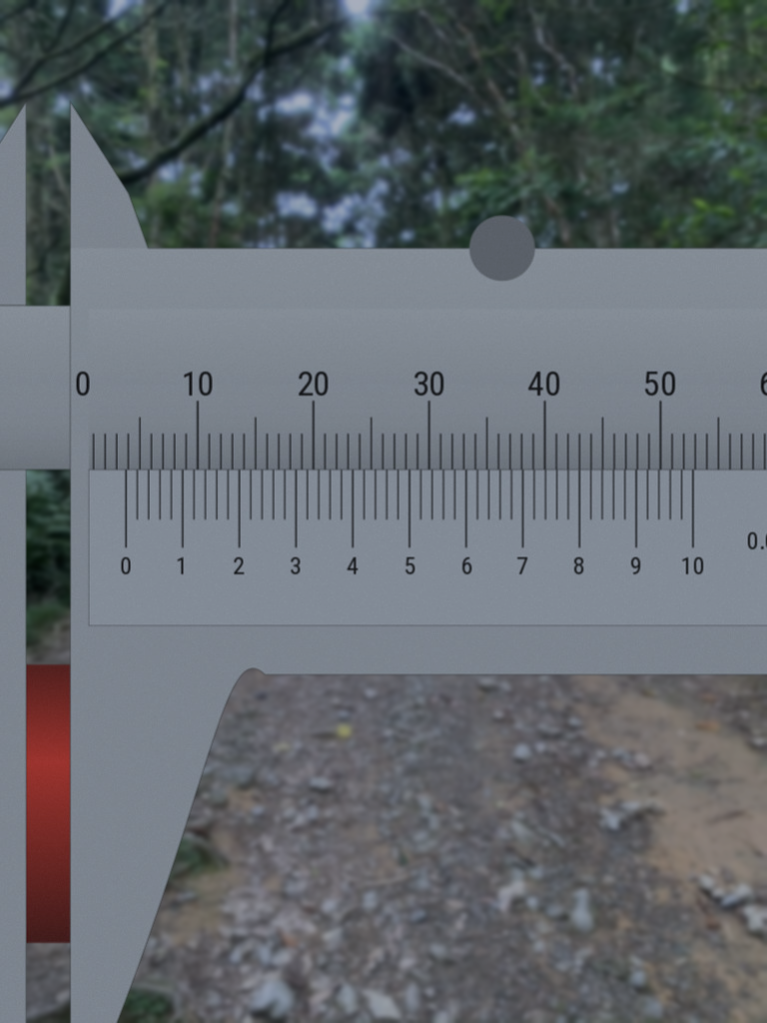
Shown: **3.8** mm
